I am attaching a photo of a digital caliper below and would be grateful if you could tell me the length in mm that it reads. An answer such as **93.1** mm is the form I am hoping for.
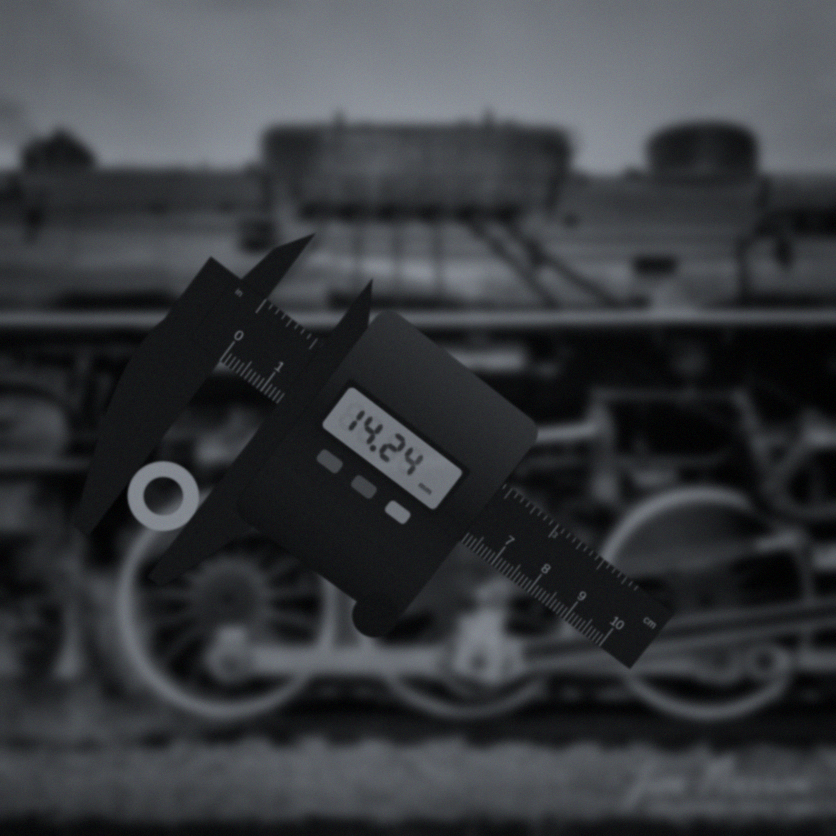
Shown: **14.24** mm
